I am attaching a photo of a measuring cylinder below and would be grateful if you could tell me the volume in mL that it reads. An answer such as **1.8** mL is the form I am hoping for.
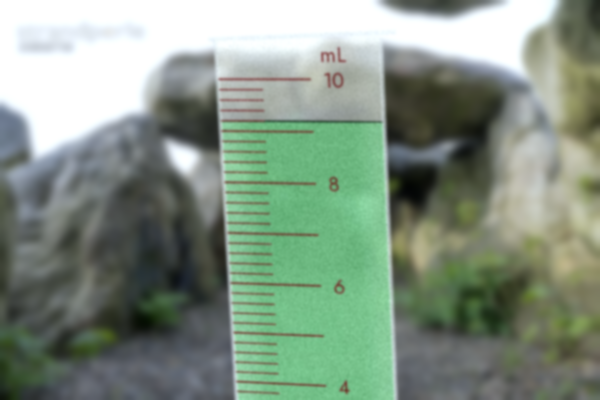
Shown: **9.2** mL
